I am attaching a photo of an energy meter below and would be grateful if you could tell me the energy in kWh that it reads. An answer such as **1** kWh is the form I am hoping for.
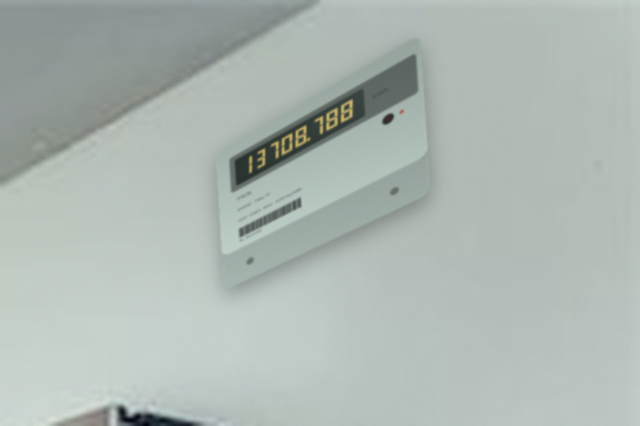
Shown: **13708.788** kWh
